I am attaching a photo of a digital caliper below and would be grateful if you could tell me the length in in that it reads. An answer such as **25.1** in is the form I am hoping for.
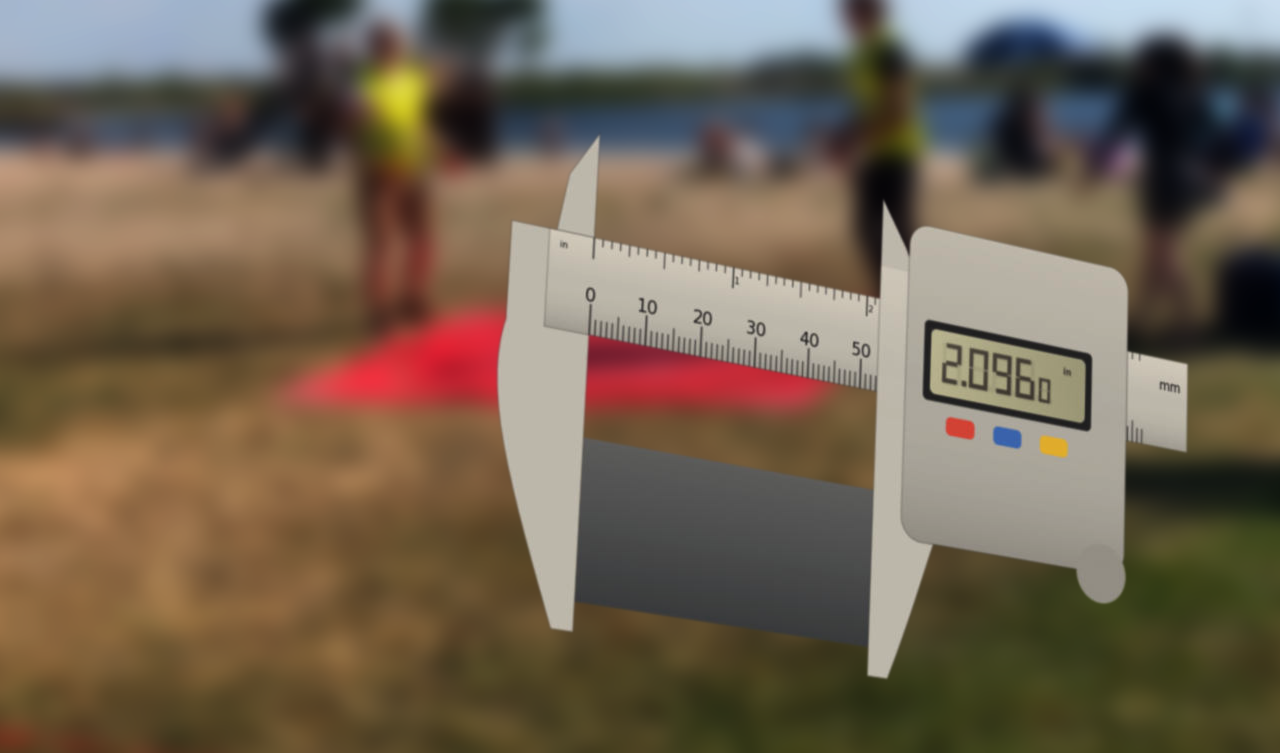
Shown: **2.0960** in
